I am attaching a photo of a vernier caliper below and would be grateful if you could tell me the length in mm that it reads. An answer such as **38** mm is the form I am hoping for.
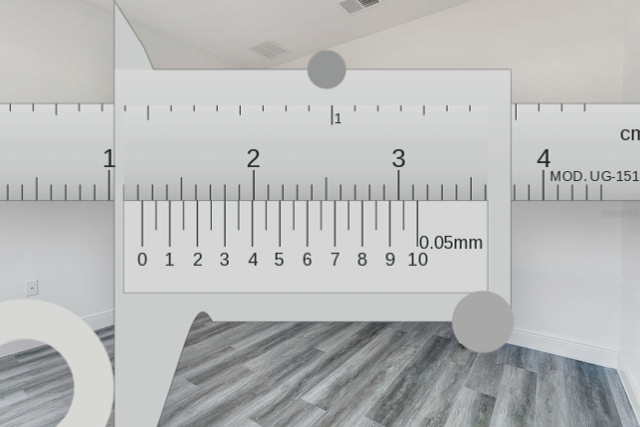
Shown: **12.3** mm
